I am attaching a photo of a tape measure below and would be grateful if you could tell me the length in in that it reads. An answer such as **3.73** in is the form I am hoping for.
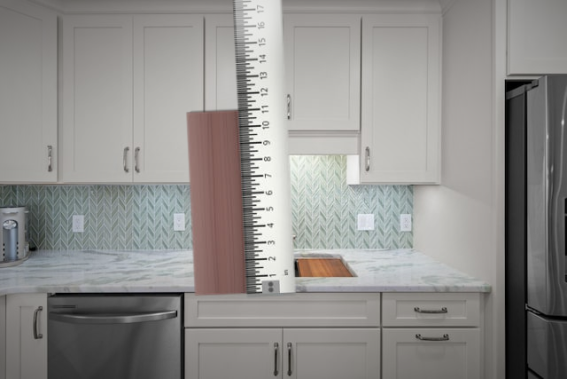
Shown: **11** in
